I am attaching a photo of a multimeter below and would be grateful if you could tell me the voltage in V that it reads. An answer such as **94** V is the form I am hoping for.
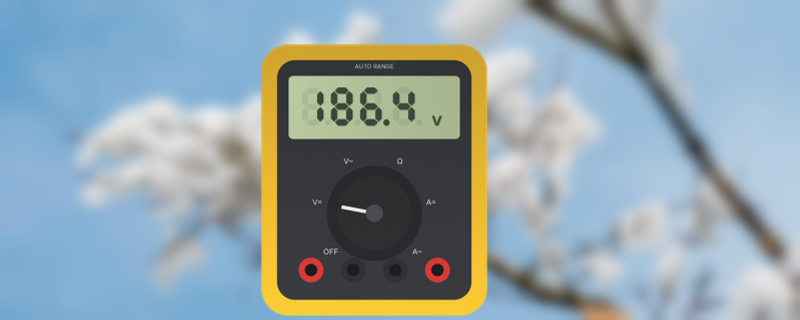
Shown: **186.4** V
